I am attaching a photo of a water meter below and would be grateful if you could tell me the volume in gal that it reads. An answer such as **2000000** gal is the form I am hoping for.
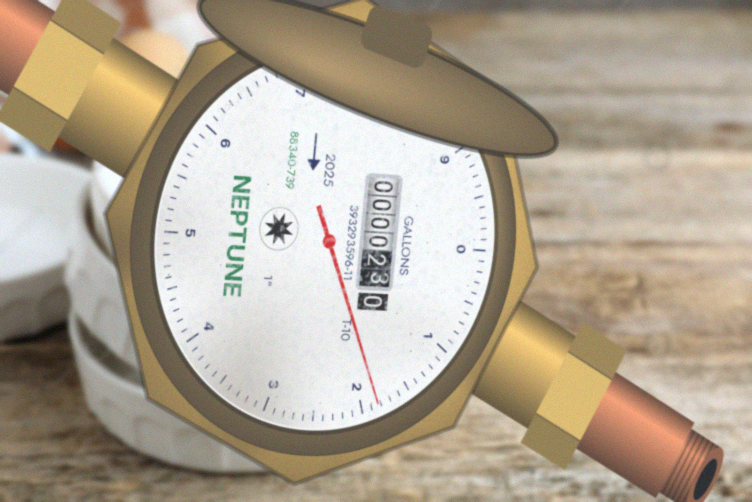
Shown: **231.8** gal
